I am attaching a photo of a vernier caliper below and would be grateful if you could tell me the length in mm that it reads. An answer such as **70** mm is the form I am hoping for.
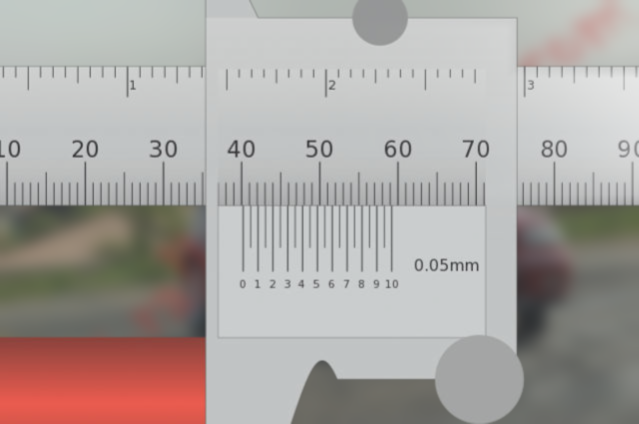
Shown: **40.2** mm
